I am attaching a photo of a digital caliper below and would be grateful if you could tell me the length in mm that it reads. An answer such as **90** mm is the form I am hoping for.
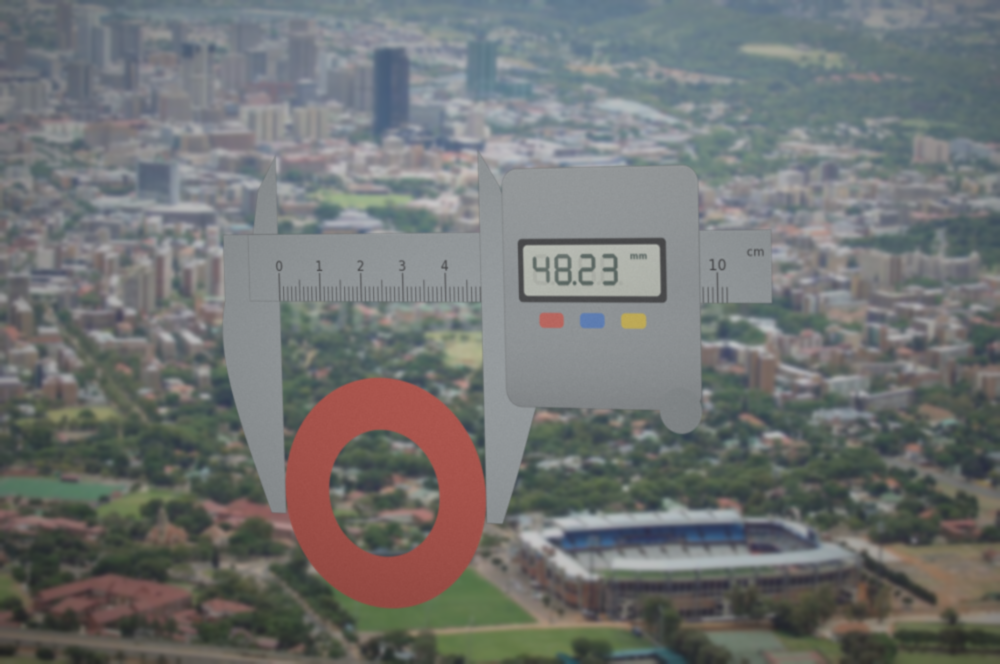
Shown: **48.23** mm
